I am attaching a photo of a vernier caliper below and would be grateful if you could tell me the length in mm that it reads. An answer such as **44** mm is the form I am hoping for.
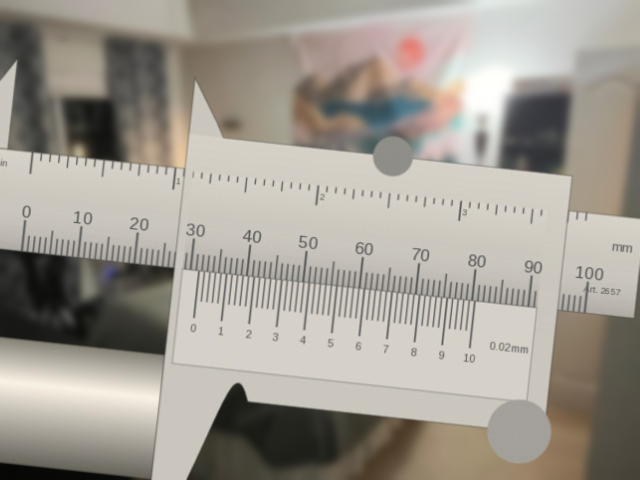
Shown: **31.5** mm
